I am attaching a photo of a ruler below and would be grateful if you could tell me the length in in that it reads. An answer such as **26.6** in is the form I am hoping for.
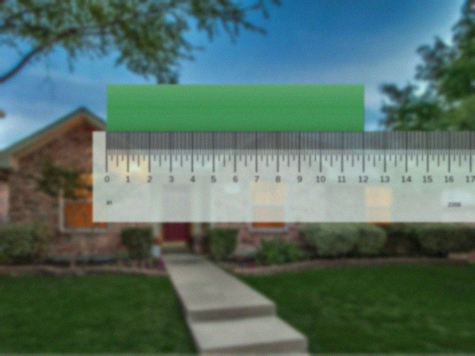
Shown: **12** in
